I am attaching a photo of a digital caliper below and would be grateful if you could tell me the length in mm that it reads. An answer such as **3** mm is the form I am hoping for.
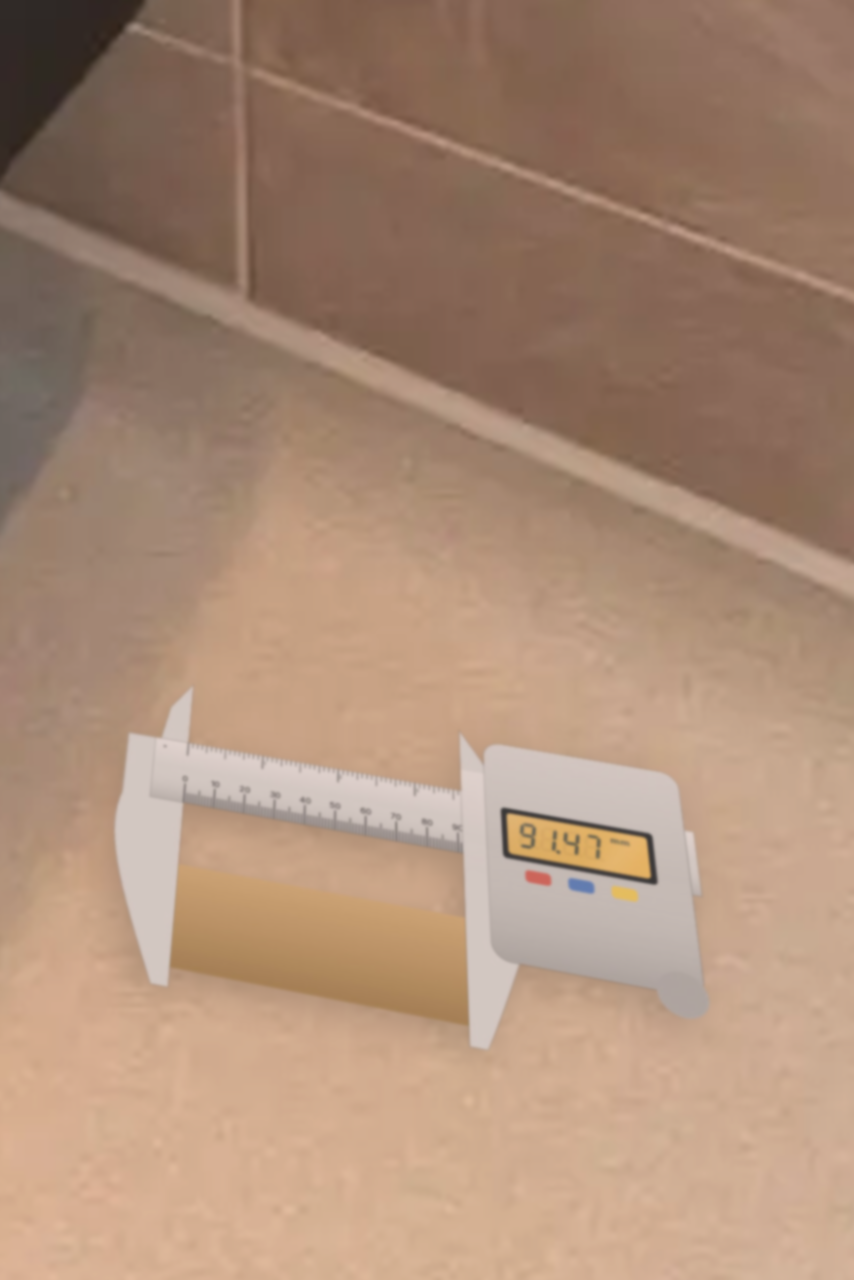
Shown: **91.47** mm
